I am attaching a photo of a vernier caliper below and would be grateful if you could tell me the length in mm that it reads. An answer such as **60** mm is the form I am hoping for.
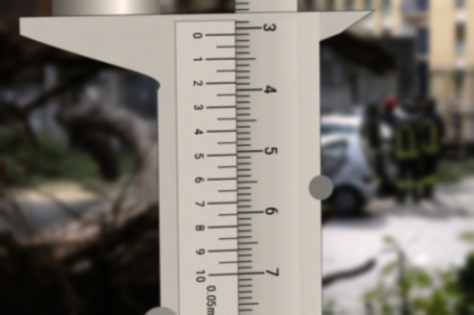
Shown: **31.0** mm
